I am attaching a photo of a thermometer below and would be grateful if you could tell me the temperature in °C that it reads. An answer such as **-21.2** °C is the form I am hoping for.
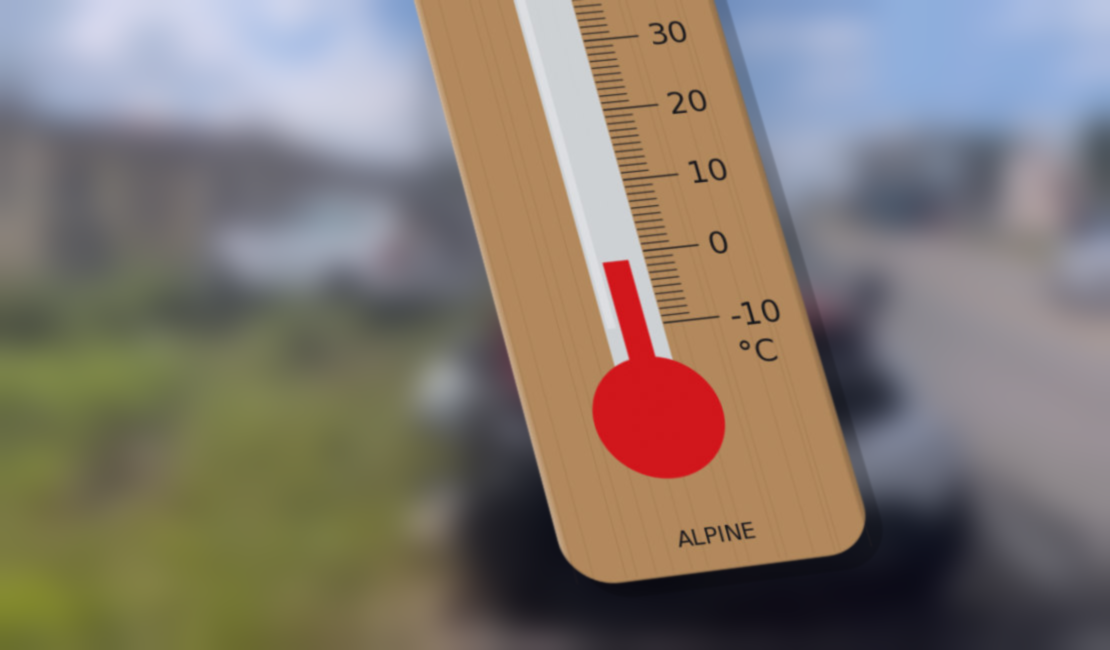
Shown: **-1** °C
